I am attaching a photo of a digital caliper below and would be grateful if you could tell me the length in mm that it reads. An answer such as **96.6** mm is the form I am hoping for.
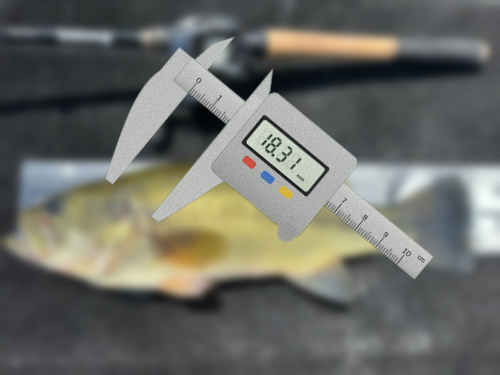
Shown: **18.31** mm
